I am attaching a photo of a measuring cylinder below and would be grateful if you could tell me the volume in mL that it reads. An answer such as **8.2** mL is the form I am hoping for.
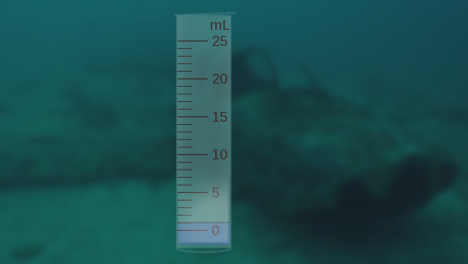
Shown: **1** mL
